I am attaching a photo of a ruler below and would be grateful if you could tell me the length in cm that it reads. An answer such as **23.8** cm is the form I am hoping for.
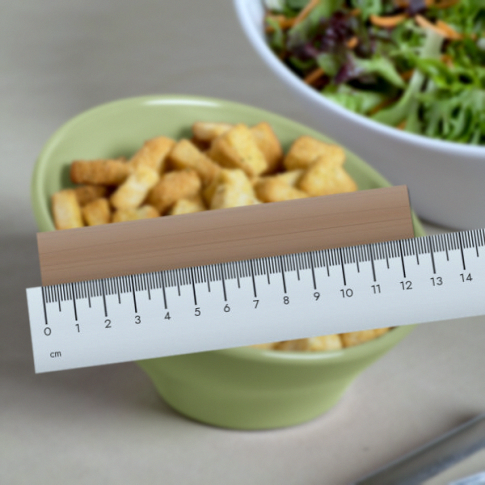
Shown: **12.5** cm
